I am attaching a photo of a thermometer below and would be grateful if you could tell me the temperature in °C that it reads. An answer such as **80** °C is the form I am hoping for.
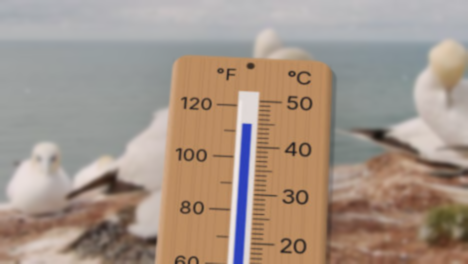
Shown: **45** °C
